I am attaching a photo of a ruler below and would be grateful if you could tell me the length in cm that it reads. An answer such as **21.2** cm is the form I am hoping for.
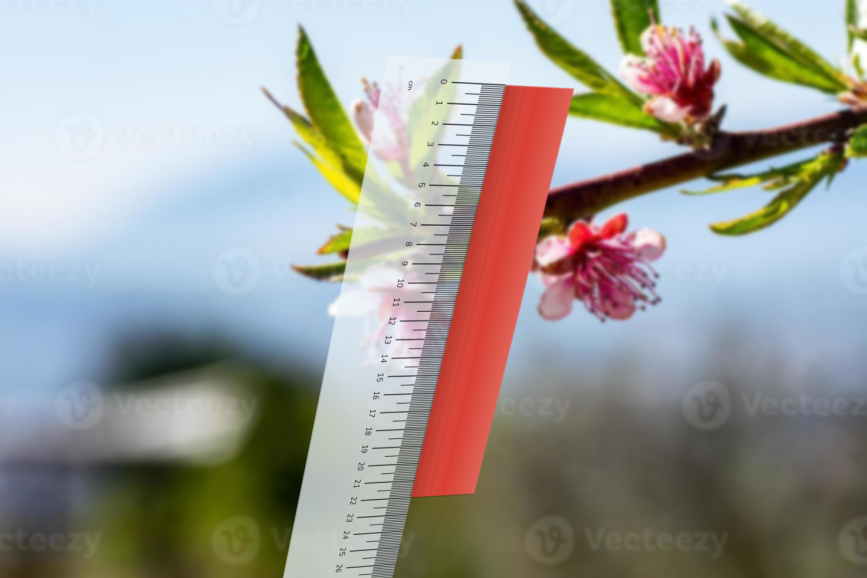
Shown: **22** cm
